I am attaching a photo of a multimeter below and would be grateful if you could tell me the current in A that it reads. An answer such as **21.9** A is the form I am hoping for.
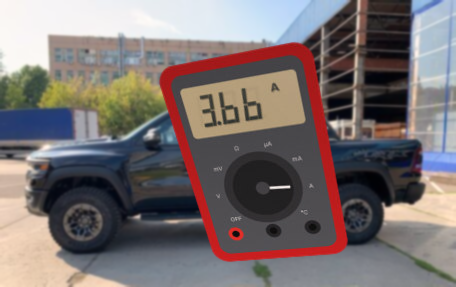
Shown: **3.66** A
